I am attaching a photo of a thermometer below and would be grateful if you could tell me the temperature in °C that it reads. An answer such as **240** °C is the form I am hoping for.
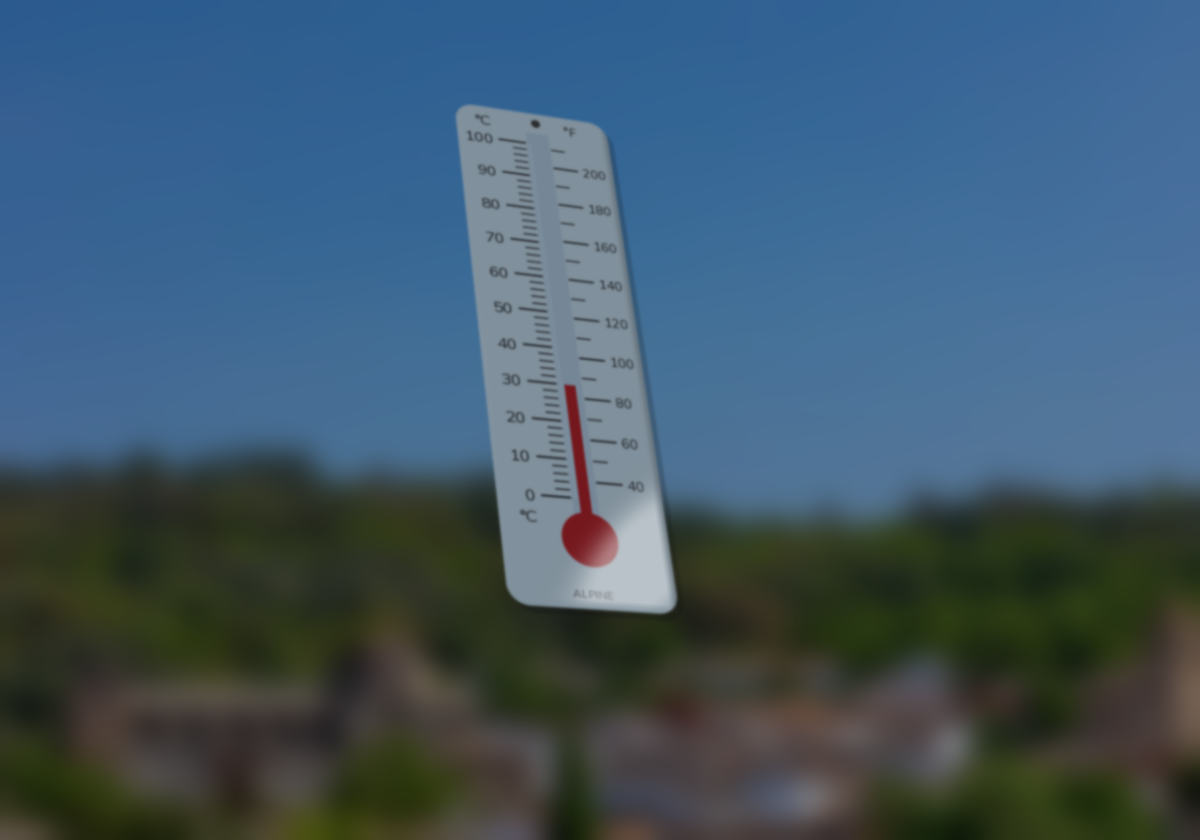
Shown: **30** °C
